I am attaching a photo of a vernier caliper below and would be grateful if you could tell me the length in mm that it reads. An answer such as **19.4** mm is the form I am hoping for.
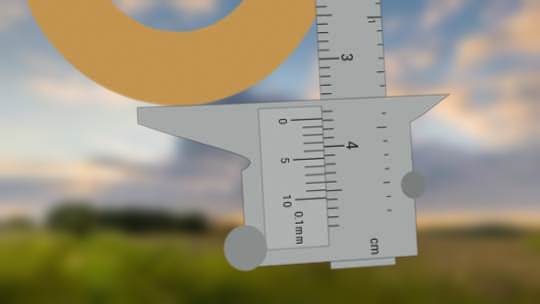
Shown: **36.8** mm
